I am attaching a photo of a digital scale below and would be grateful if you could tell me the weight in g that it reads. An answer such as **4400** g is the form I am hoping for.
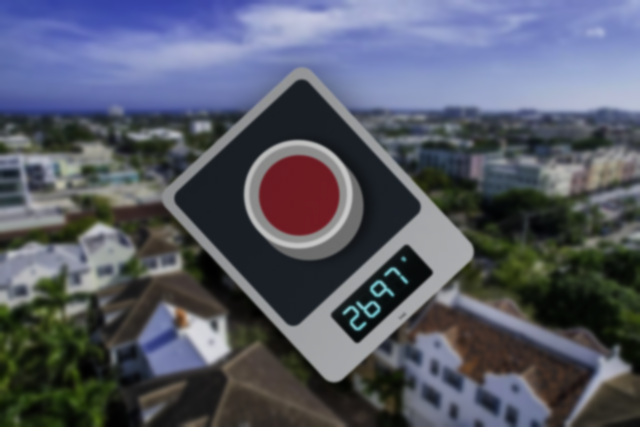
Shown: **2697** g
